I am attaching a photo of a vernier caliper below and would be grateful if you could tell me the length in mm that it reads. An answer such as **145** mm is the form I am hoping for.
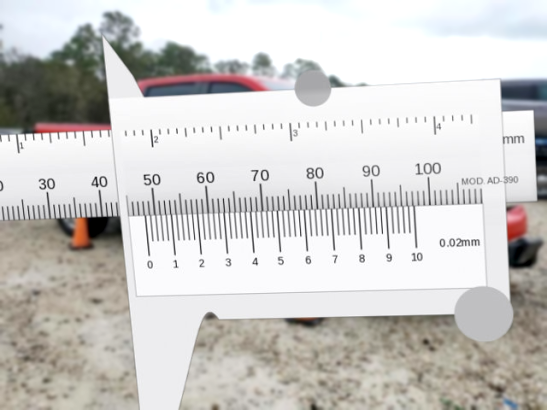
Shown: **48.2** mm
